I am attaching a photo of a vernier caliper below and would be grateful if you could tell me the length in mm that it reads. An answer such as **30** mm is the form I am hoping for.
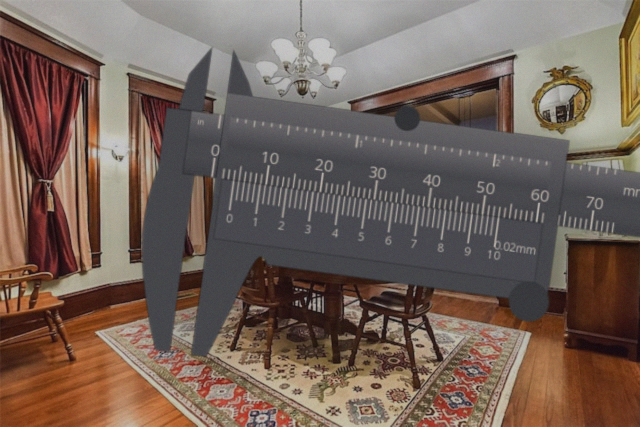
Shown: **4.0** mm
